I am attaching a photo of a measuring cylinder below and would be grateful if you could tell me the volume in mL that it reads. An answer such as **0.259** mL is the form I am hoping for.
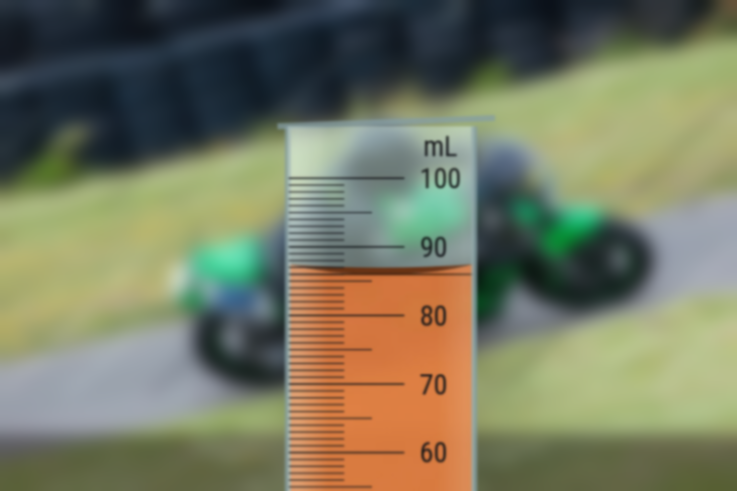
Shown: **86** mL
